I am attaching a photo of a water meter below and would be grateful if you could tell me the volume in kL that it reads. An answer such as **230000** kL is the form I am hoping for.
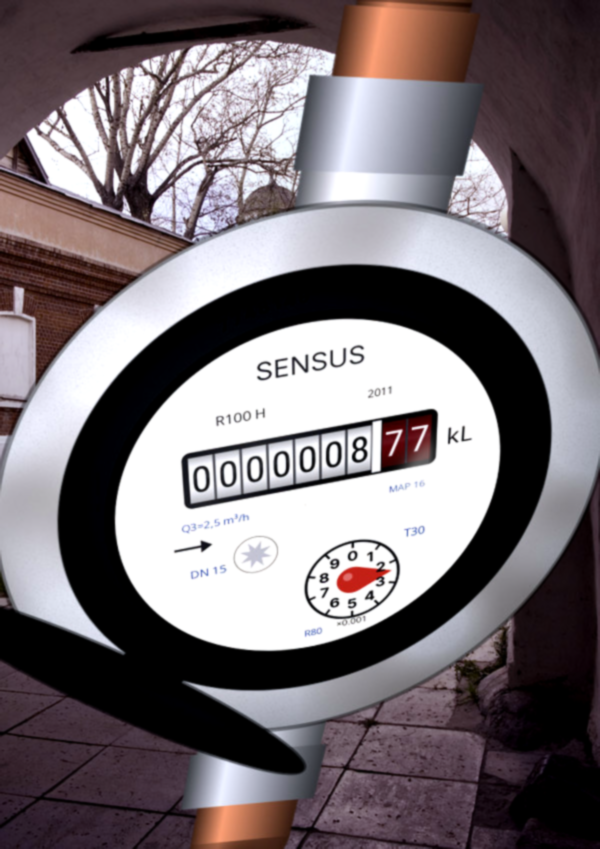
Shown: **8.772** kL
